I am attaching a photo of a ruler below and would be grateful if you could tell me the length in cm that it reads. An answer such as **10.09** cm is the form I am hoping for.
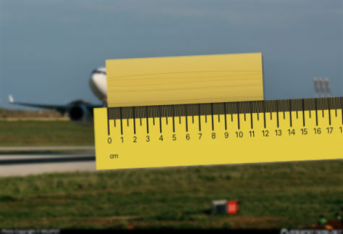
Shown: **12** cm
